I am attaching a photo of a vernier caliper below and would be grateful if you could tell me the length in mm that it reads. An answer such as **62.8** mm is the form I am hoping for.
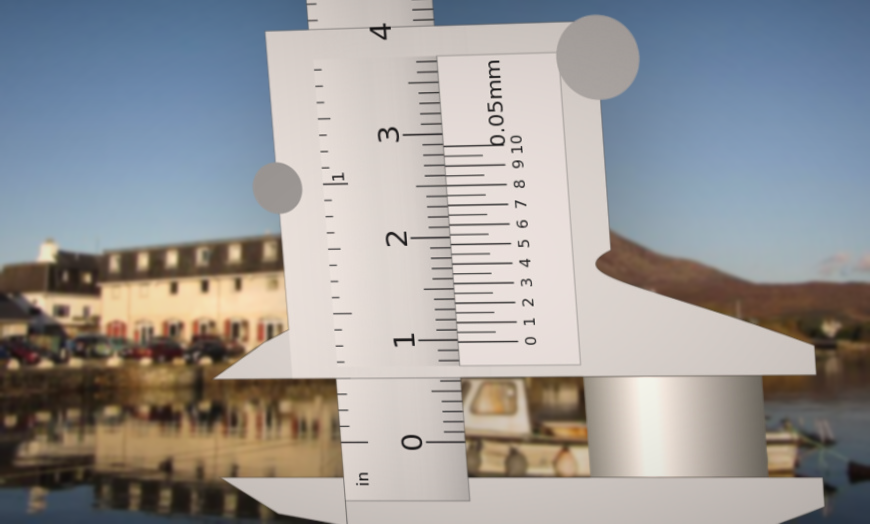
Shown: **9.8** mm
